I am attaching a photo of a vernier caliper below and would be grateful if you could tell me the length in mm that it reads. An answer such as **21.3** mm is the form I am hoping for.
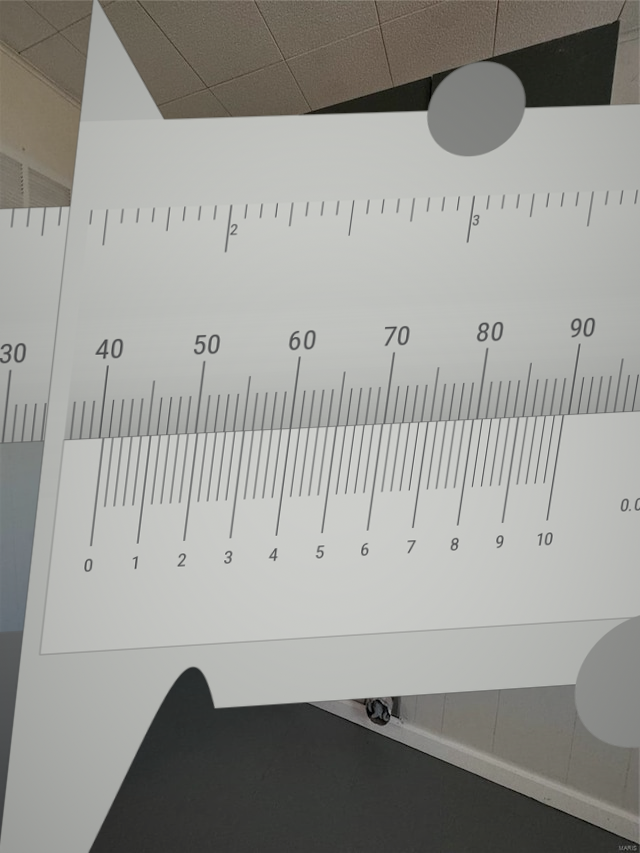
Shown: **40.4** mm
